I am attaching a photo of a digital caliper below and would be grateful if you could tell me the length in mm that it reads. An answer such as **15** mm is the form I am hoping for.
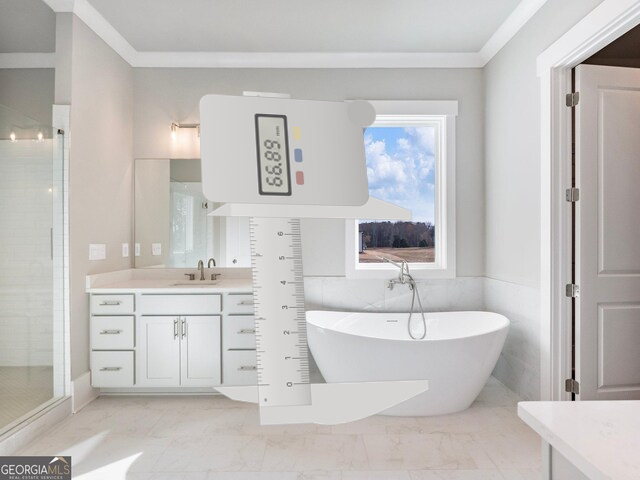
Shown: **66.89** mm
